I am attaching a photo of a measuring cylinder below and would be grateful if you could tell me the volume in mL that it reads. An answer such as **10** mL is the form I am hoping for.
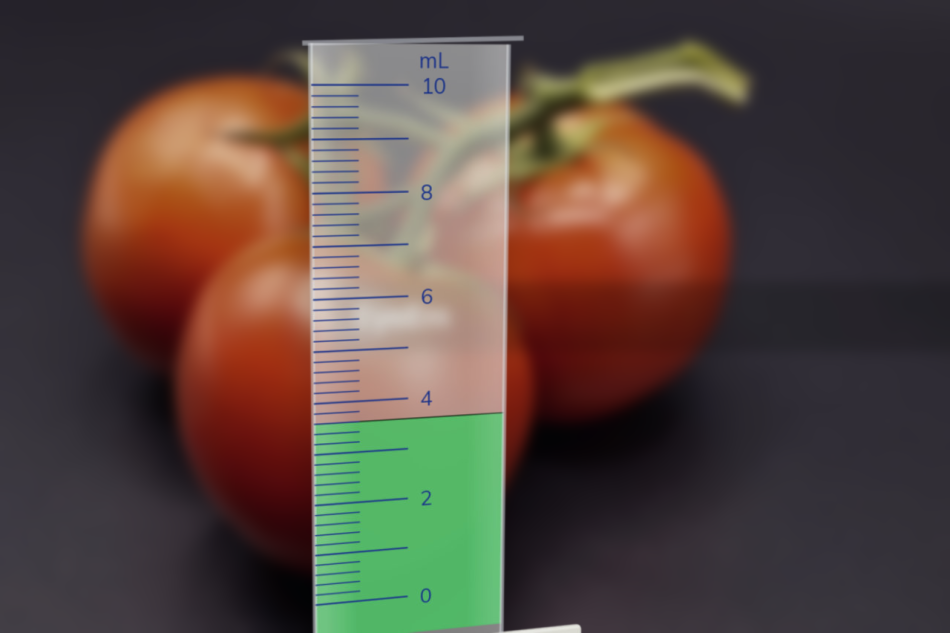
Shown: **3.6** mL
